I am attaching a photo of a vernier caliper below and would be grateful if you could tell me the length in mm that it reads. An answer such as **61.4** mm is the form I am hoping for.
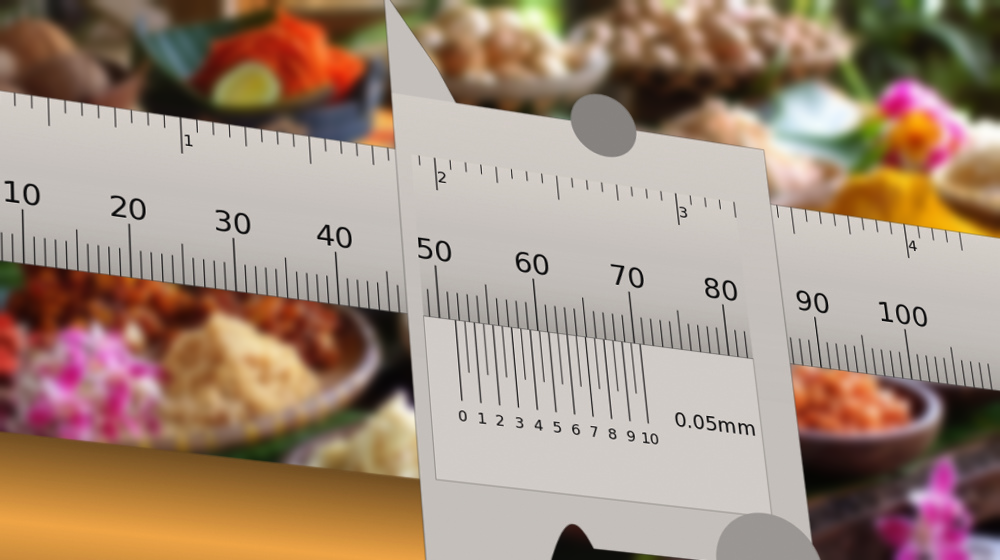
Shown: **51.6** mm
